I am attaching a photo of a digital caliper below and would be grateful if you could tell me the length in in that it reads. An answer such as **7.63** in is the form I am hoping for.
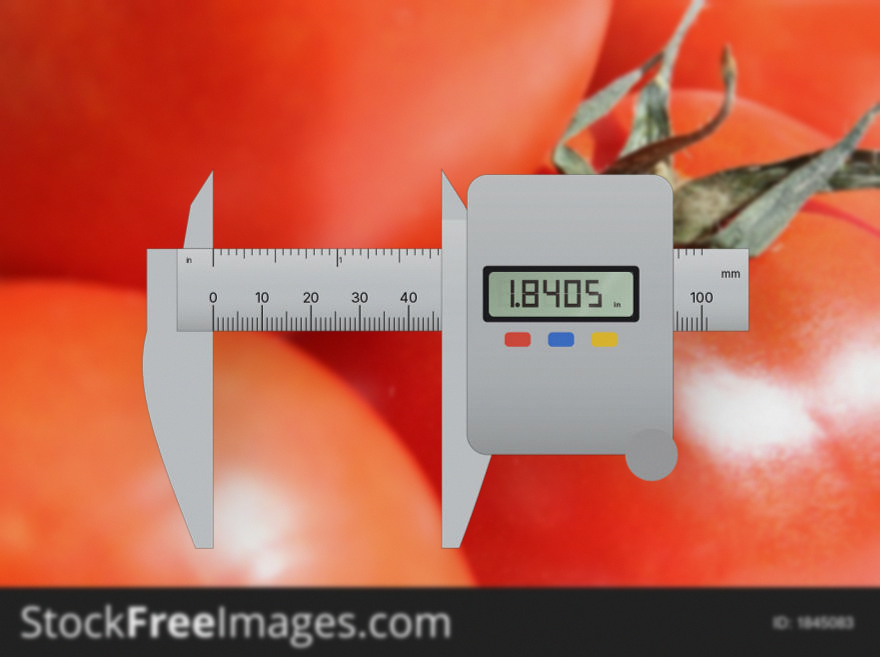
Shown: **1.8405** in
